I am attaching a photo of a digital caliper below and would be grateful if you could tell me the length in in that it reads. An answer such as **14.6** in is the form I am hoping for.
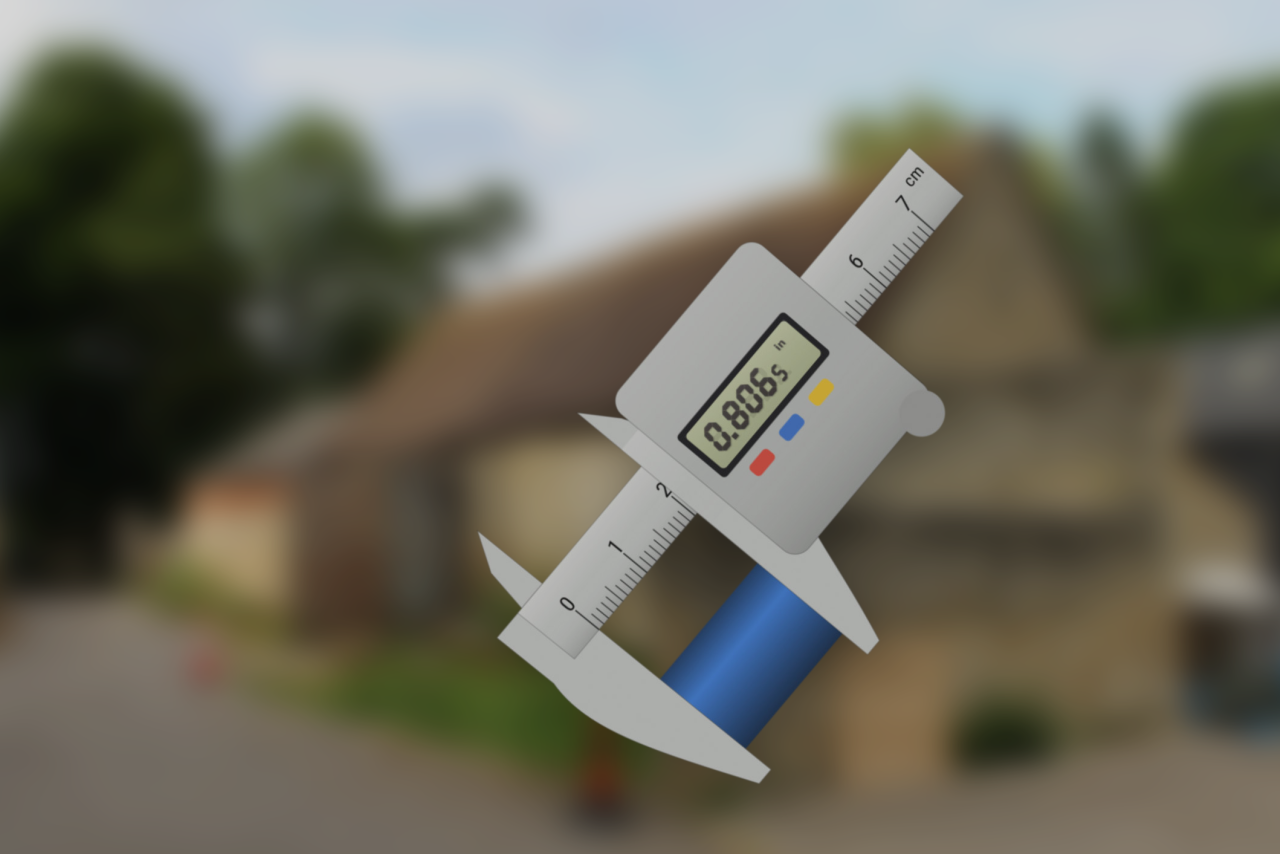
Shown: **0.8065** in
